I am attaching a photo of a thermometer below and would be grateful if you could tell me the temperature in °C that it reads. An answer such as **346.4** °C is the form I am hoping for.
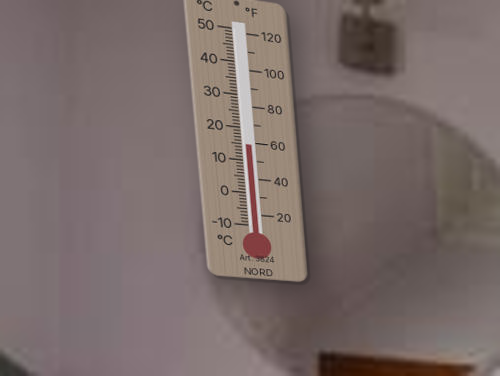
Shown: **15** °C
